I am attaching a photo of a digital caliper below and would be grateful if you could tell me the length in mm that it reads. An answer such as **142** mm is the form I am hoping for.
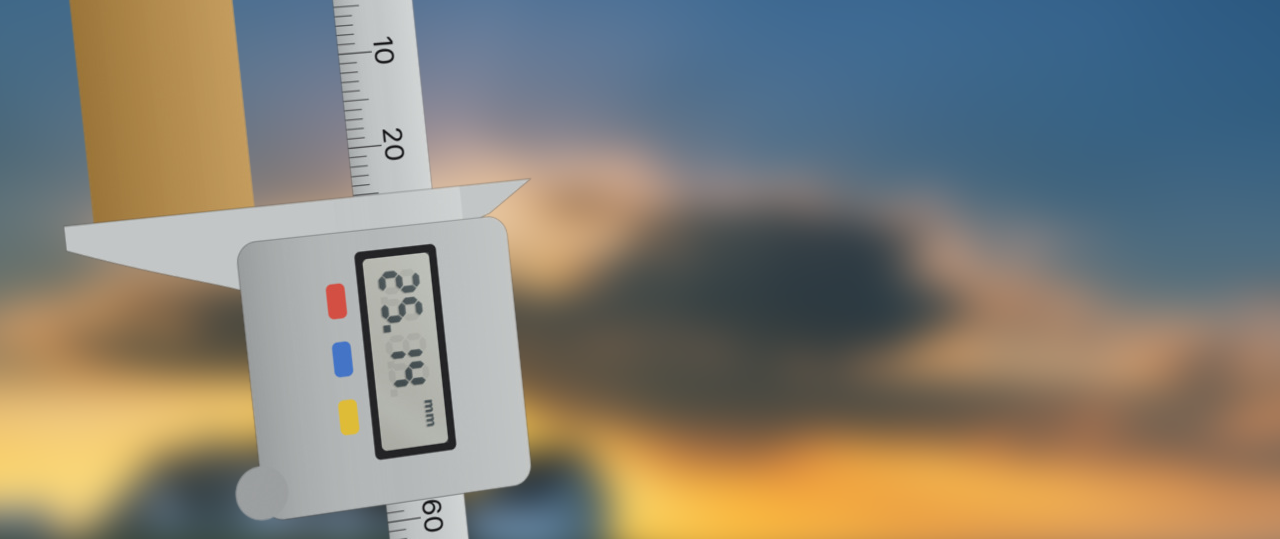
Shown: **25.14** mm
